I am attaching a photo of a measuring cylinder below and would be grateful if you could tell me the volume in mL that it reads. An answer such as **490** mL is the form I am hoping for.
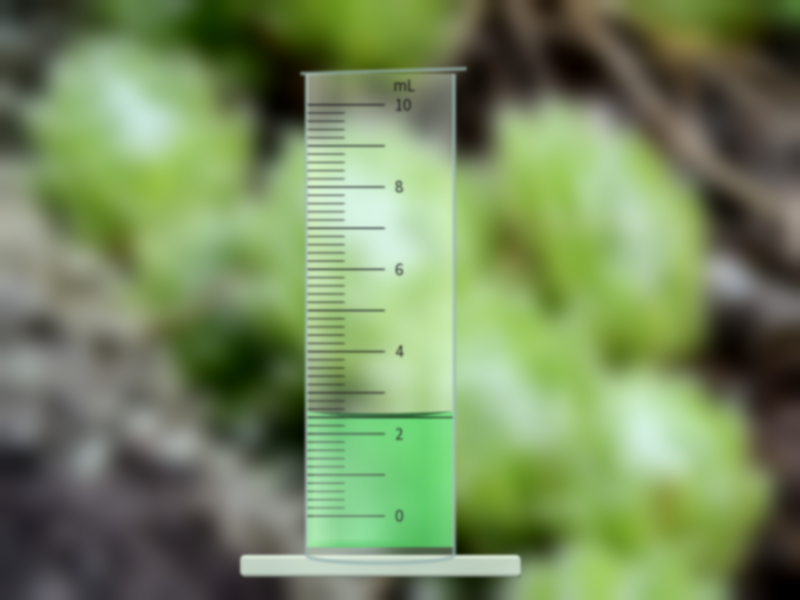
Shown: **2.4** mL
